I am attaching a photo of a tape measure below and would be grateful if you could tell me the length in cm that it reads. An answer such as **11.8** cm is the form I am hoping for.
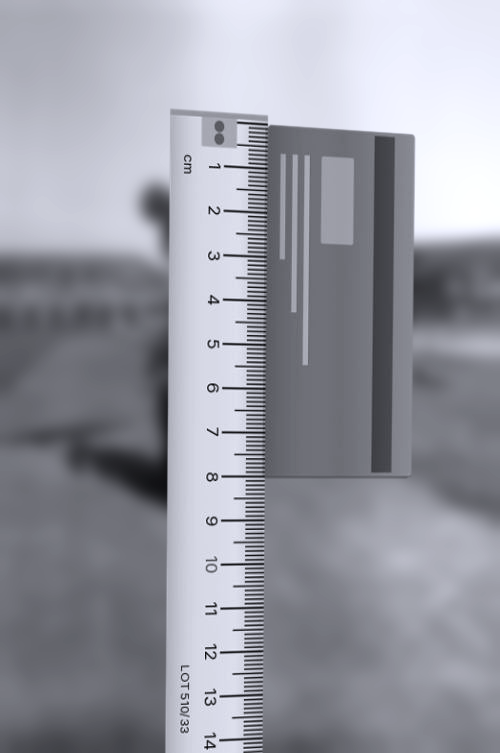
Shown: **8** cm
